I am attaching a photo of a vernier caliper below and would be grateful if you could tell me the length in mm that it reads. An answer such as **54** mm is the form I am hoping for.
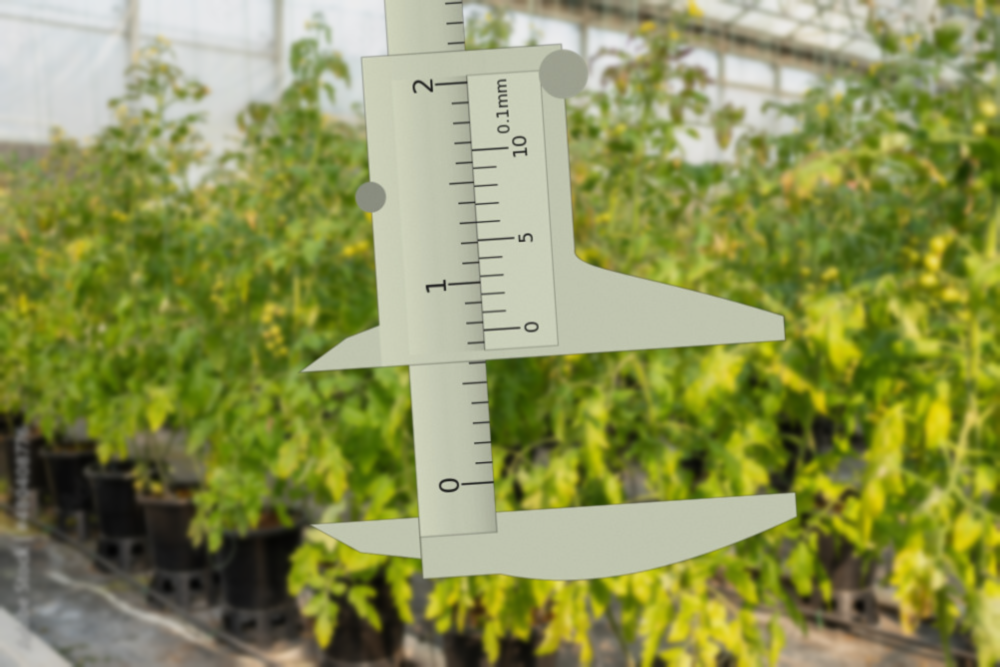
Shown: **7.6** mm
